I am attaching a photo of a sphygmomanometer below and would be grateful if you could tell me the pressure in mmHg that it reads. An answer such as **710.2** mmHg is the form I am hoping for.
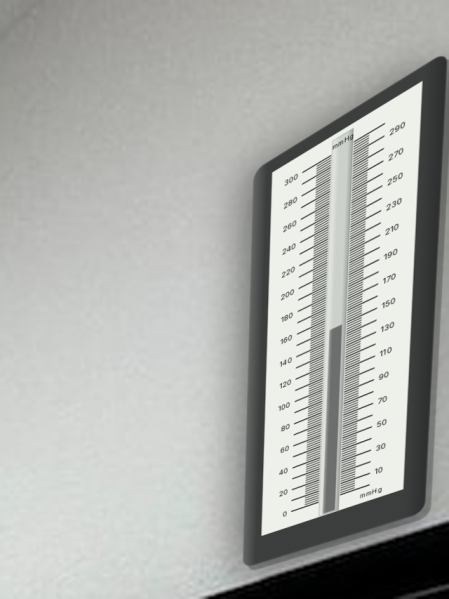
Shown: **150** mmHg
